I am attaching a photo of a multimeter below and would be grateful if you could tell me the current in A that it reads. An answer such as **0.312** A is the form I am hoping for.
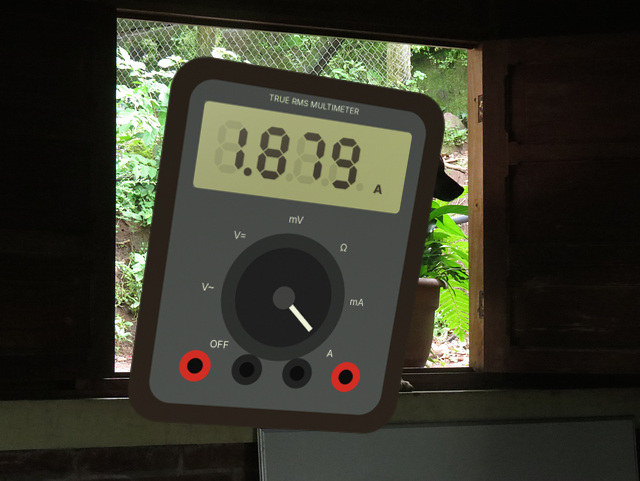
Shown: **1.879** A
